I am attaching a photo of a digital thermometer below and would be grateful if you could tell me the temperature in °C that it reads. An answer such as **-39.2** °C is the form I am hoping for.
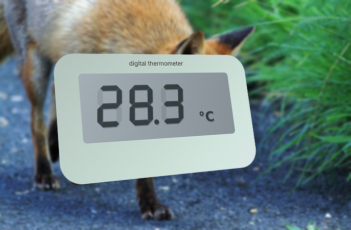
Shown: **28.3** °C
